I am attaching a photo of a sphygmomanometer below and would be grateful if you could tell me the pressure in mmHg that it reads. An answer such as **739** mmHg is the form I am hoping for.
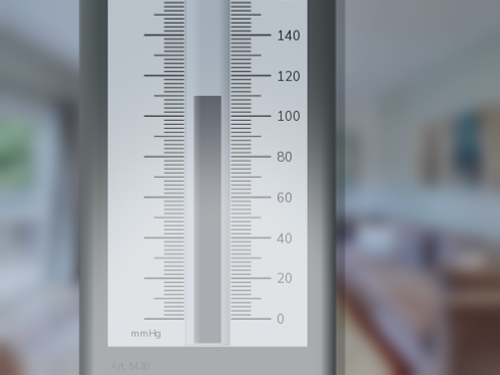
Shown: **110** mmHg
